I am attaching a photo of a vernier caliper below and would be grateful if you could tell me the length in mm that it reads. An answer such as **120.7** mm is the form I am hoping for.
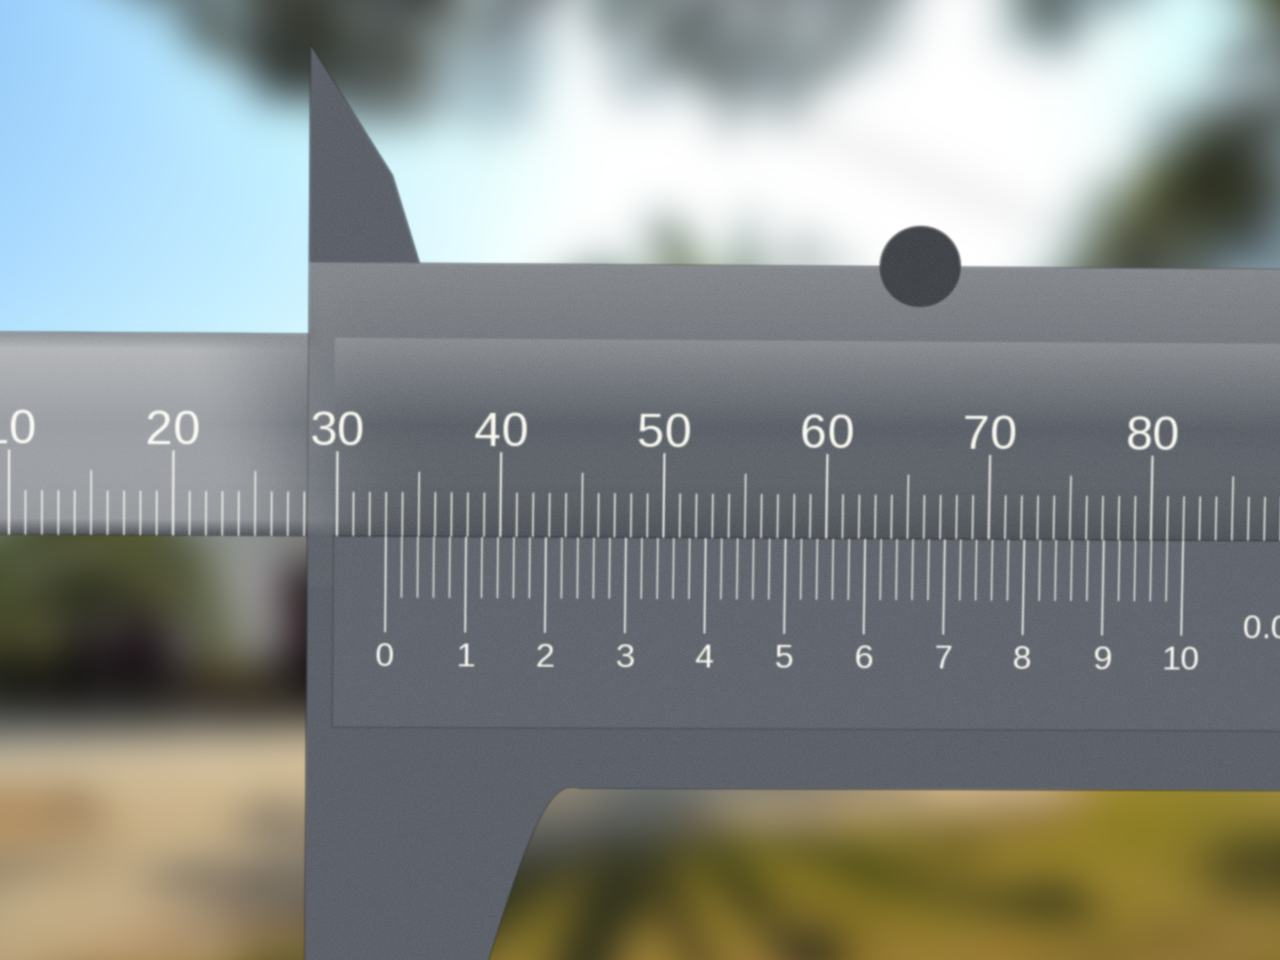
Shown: **33.0** mm
